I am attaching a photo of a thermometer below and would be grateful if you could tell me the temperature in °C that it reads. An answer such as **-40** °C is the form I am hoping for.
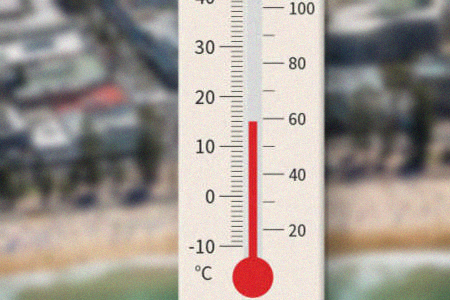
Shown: **15** °C
